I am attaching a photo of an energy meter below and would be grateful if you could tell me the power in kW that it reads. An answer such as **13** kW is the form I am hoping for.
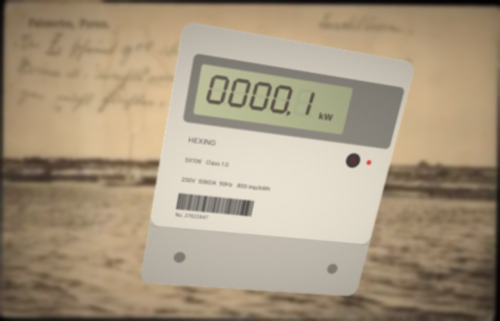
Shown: **0.1** kW
